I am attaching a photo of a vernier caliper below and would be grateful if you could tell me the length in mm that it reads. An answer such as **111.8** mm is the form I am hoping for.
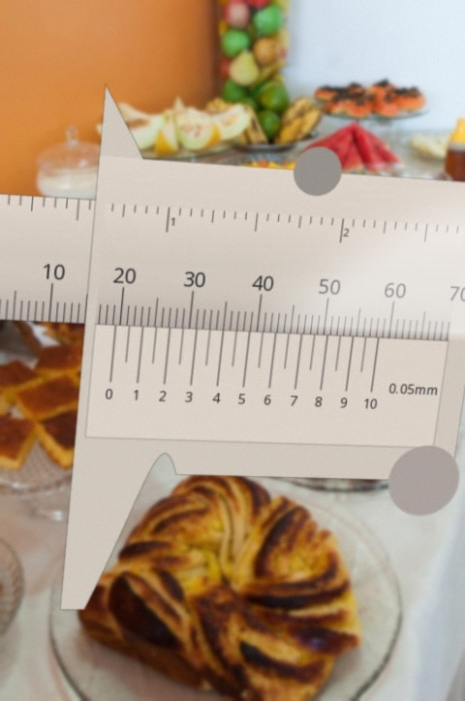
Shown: **19.4** mm
